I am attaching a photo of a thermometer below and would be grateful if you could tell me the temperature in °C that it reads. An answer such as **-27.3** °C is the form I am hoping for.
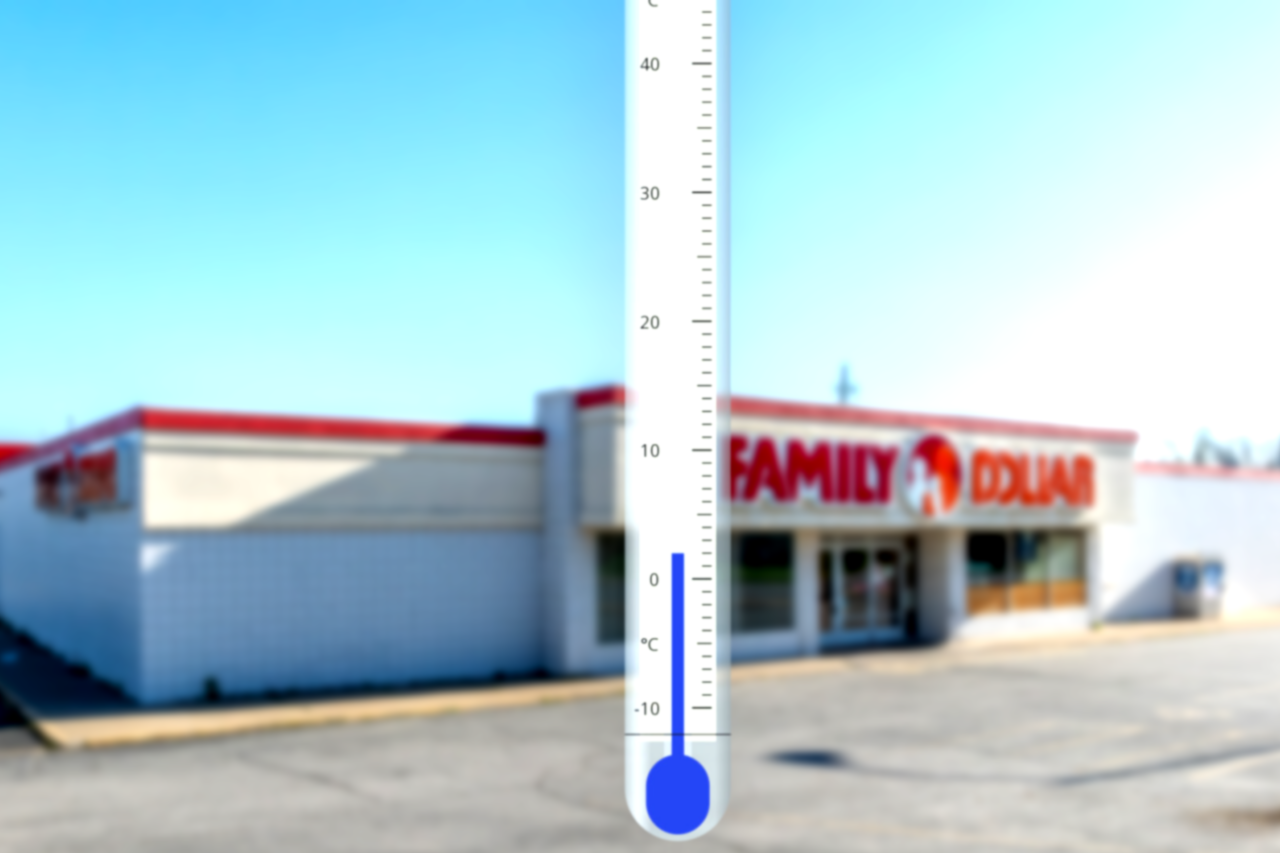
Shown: **2** °C
